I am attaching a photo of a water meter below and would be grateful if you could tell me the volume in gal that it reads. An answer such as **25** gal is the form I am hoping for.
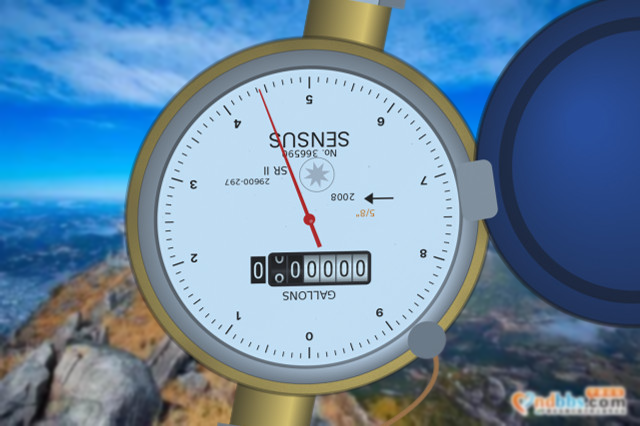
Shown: **84.4** gal
